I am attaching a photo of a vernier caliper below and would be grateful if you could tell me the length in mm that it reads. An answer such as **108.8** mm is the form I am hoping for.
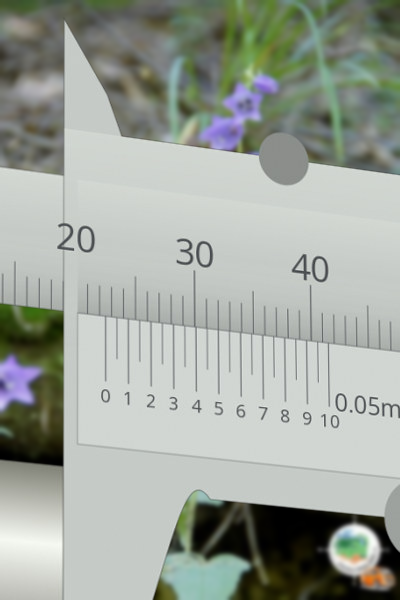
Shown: **22.5** mm
